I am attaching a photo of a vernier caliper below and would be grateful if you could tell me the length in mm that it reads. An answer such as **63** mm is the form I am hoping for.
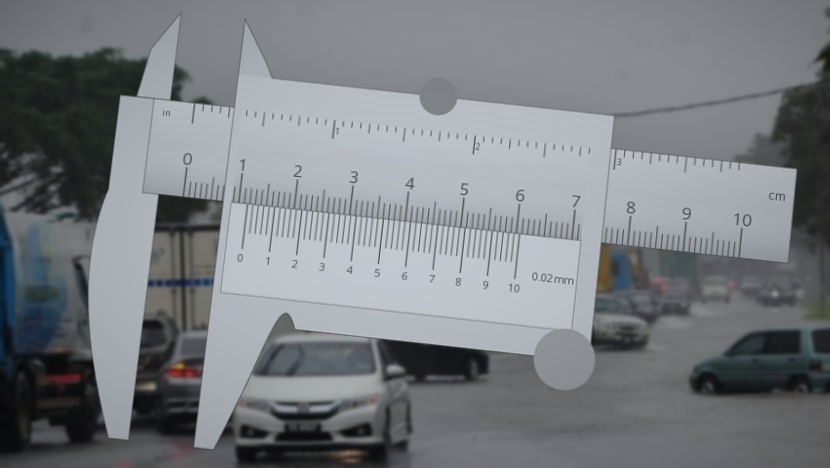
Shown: **11.6** mm
